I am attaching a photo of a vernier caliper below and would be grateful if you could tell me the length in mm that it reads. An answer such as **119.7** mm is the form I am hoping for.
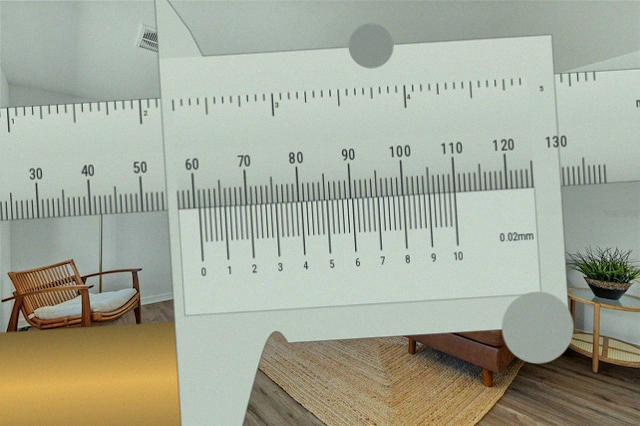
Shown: **61.0** mm
